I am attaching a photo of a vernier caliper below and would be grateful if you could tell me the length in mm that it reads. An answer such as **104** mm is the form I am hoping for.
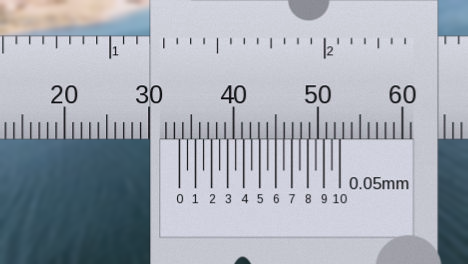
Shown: **33.6** mm
